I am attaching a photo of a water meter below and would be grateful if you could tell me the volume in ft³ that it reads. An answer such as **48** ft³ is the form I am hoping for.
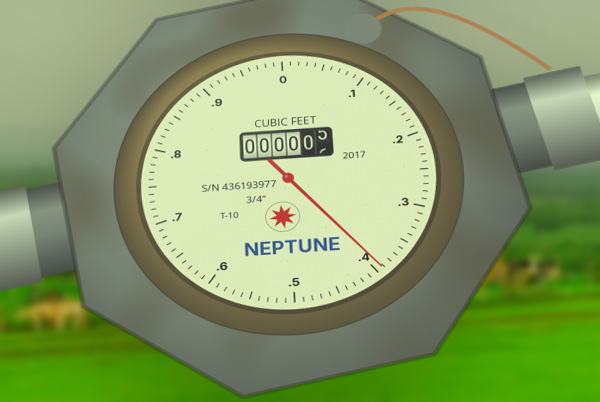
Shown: **5.39** ft³
